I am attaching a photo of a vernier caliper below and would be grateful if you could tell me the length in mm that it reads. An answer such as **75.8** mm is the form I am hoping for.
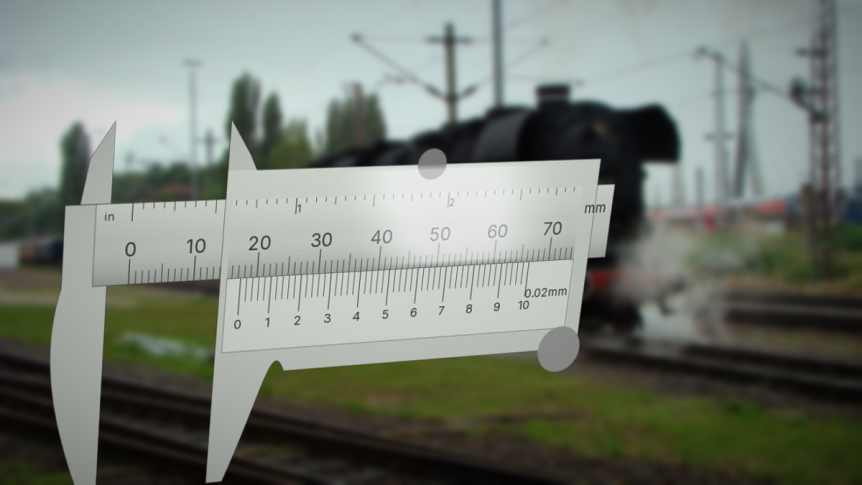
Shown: **17.4** mm
